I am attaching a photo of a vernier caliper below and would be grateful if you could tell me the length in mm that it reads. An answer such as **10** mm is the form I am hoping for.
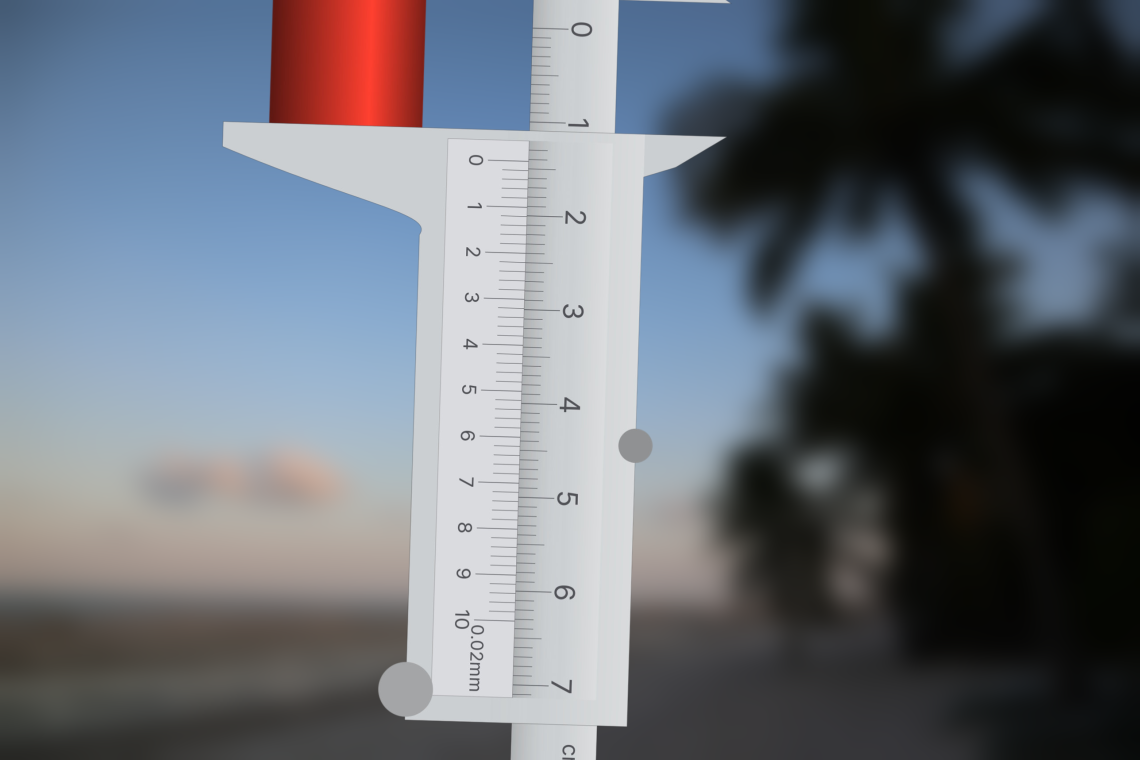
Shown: **14.2** mm
